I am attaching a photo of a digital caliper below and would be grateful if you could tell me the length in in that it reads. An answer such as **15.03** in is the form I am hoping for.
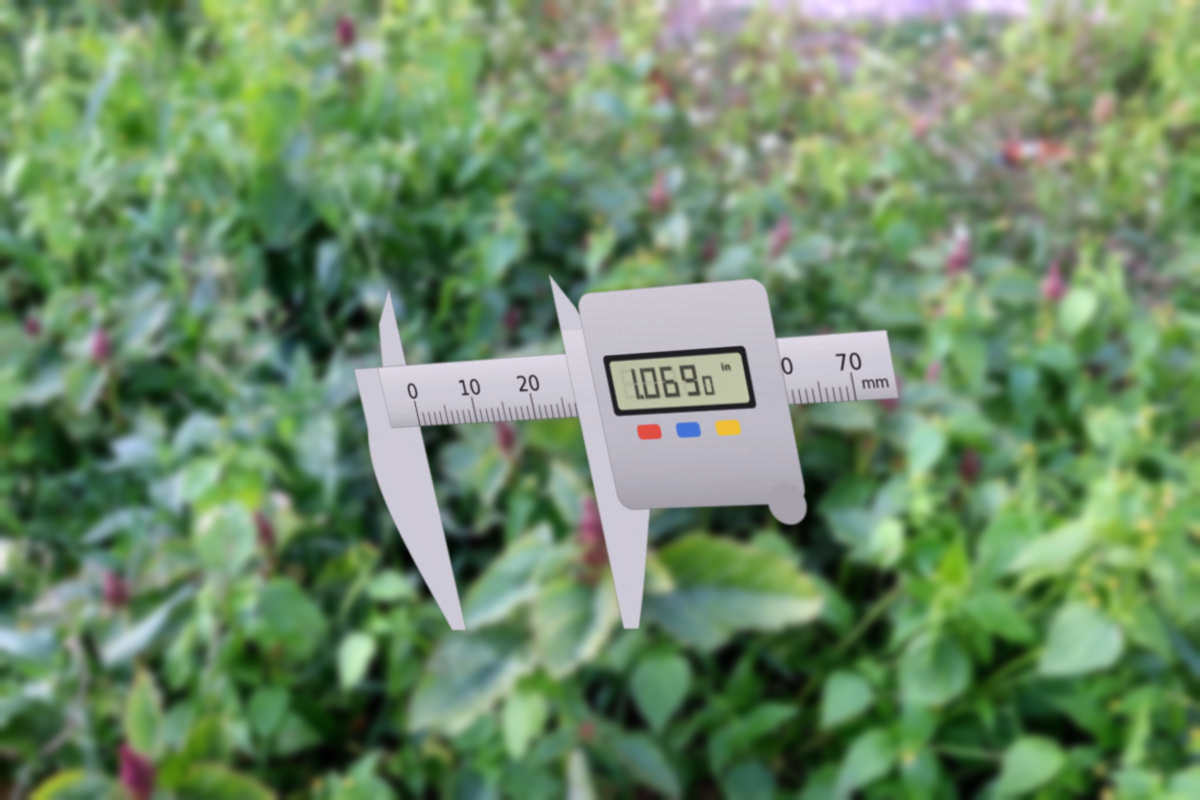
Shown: **1.0690** in
